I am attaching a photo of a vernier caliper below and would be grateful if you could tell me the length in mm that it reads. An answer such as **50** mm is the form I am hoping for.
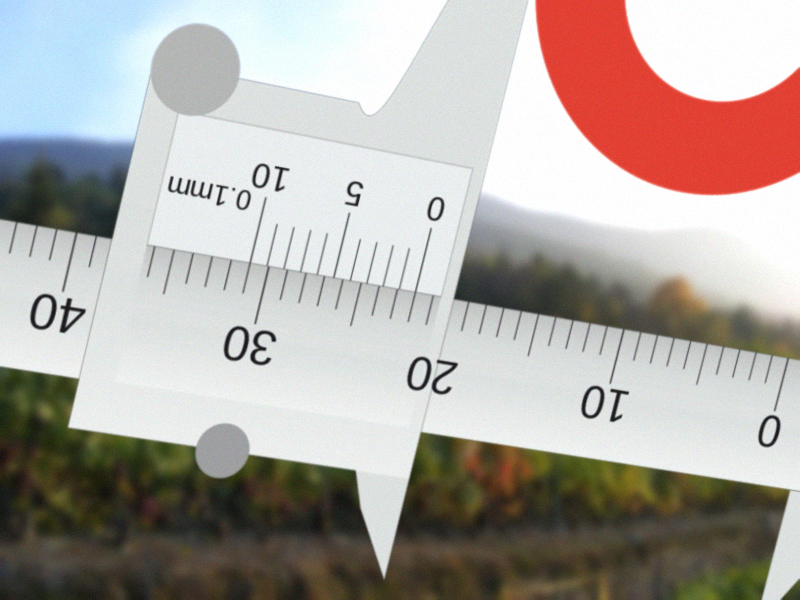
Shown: **22.0** mm
